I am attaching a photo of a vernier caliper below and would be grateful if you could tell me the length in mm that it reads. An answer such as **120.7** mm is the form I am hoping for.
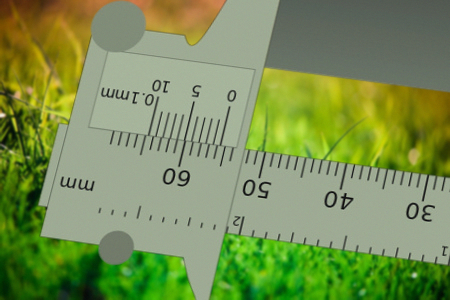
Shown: **55.6** mm
